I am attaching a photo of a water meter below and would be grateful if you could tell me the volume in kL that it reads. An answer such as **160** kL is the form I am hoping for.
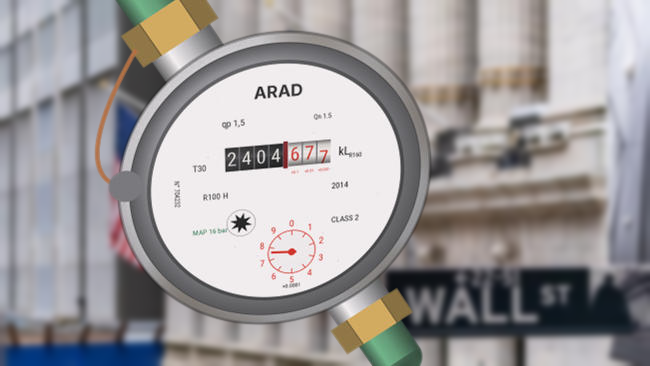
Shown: **2404.6767** kL
